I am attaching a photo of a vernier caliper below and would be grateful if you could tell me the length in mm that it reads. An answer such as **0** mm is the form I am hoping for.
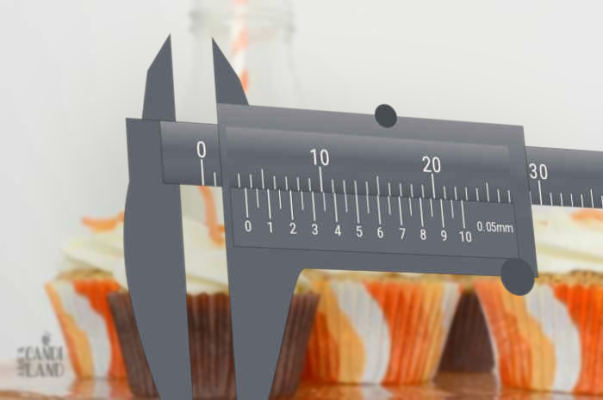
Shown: **3.5** mm
